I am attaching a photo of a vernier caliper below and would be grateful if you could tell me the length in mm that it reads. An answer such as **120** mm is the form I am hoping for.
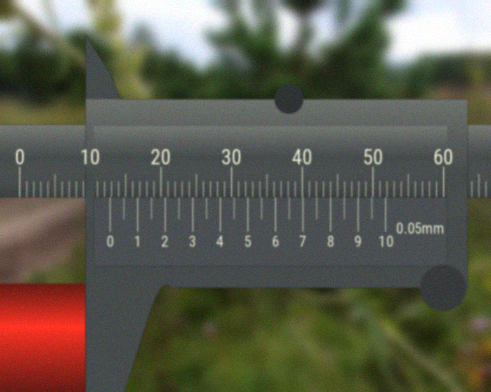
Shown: **12.8** mm
